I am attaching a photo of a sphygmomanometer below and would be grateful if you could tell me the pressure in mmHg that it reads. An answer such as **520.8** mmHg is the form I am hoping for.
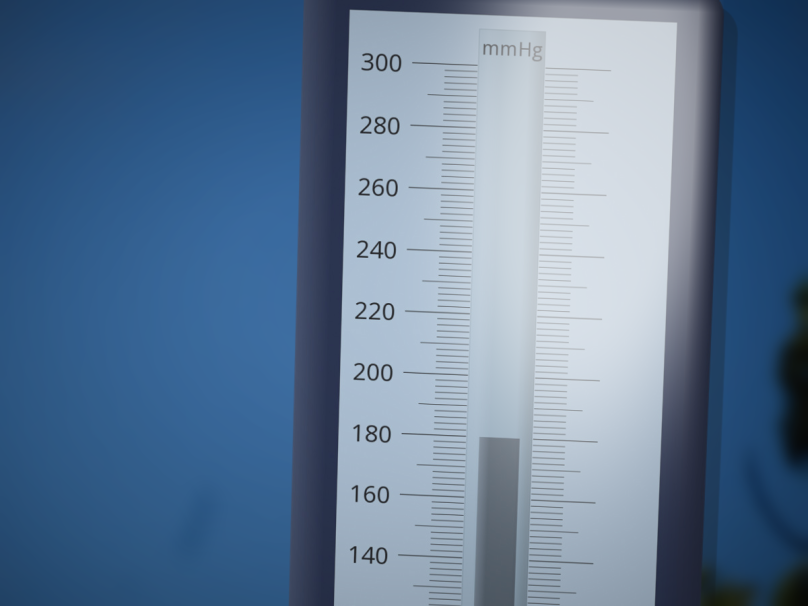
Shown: **180** mmHg
